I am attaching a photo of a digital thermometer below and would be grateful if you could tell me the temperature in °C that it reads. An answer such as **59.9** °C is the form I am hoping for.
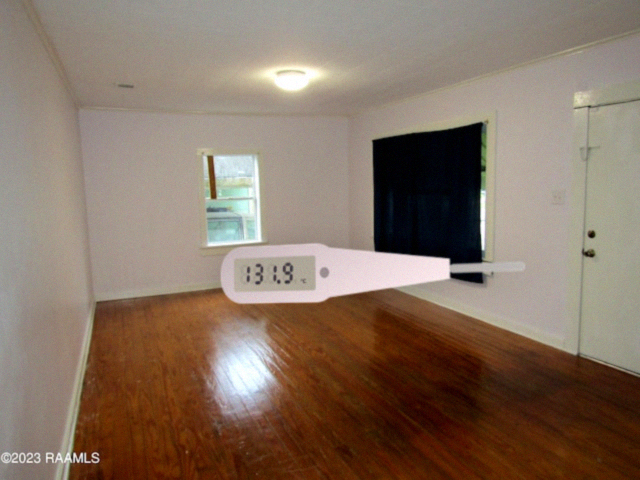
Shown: **131.9** °C
